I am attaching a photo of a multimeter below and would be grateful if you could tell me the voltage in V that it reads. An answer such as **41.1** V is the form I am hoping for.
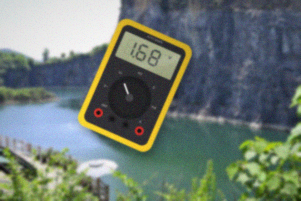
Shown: **1.68** V
